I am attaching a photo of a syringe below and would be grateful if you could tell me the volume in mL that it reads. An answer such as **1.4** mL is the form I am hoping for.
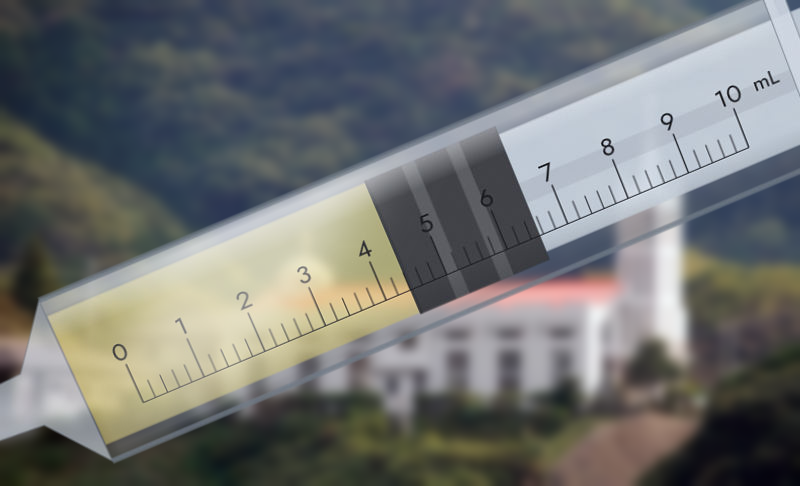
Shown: **4.4** mL
